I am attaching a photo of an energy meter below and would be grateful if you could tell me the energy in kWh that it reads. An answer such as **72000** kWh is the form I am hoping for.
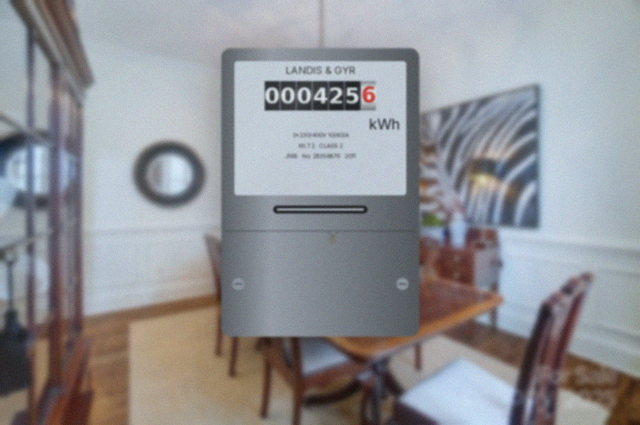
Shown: **425.6** kWh
